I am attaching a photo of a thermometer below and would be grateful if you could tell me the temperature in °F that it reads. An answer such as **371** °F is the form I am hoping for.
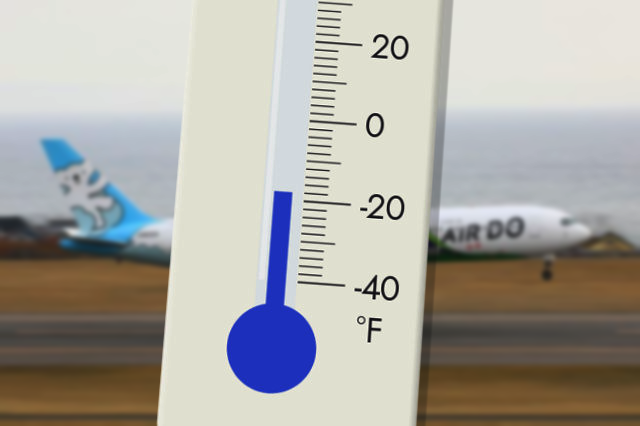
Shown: **-18** °F
